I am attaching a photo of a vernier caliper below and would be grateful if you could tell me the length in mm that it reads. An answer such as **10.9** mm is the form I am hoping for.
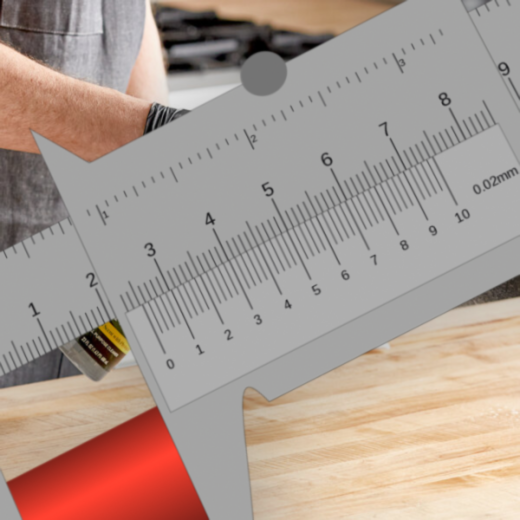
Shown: **25.4** mm
